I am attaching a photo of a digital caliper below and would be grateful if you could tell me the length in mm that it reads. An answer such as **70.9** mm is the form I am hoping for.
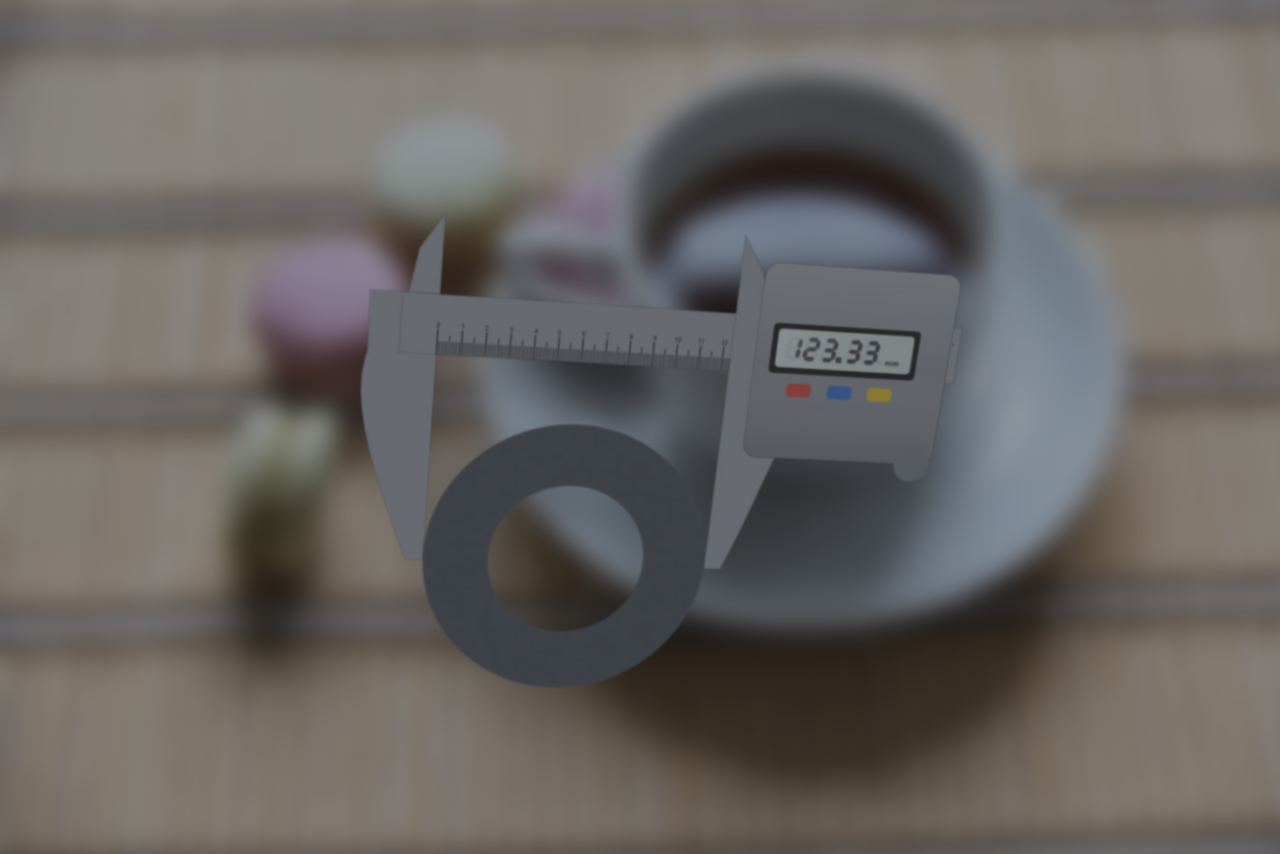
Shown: **123.33** mm
